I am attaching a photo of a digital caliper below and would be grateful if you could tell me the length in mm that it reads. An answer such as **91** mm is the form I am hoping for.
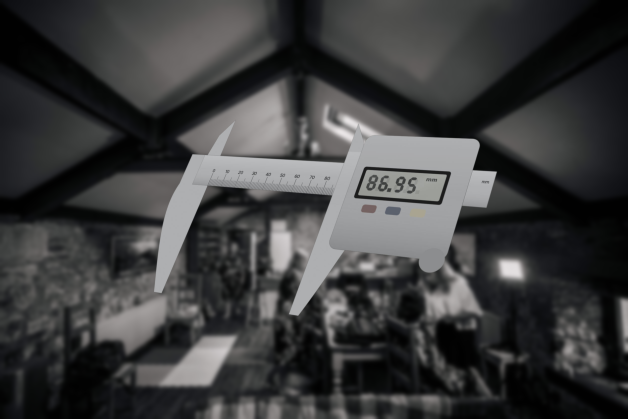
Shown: **86.95** mm
